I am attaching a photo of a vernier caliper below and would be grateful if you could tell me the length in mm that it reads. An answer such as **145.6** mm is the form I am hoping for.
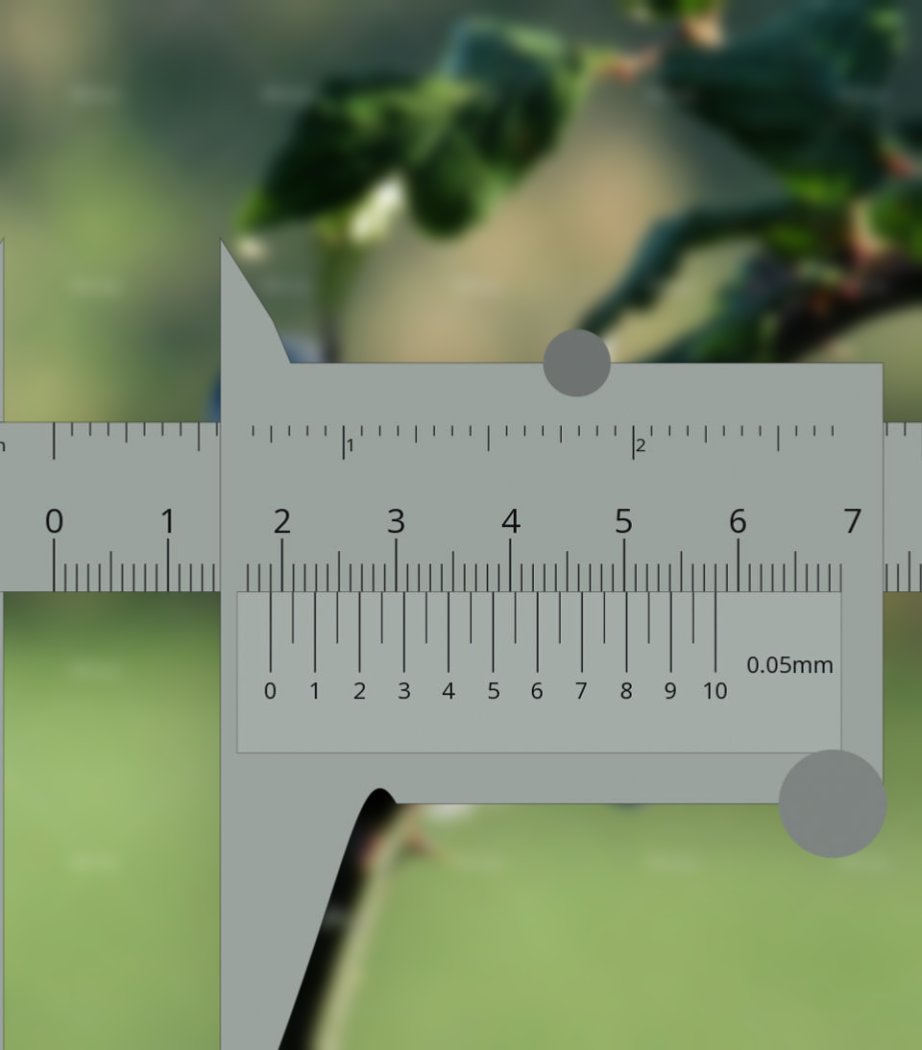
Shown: **19.0** mm
